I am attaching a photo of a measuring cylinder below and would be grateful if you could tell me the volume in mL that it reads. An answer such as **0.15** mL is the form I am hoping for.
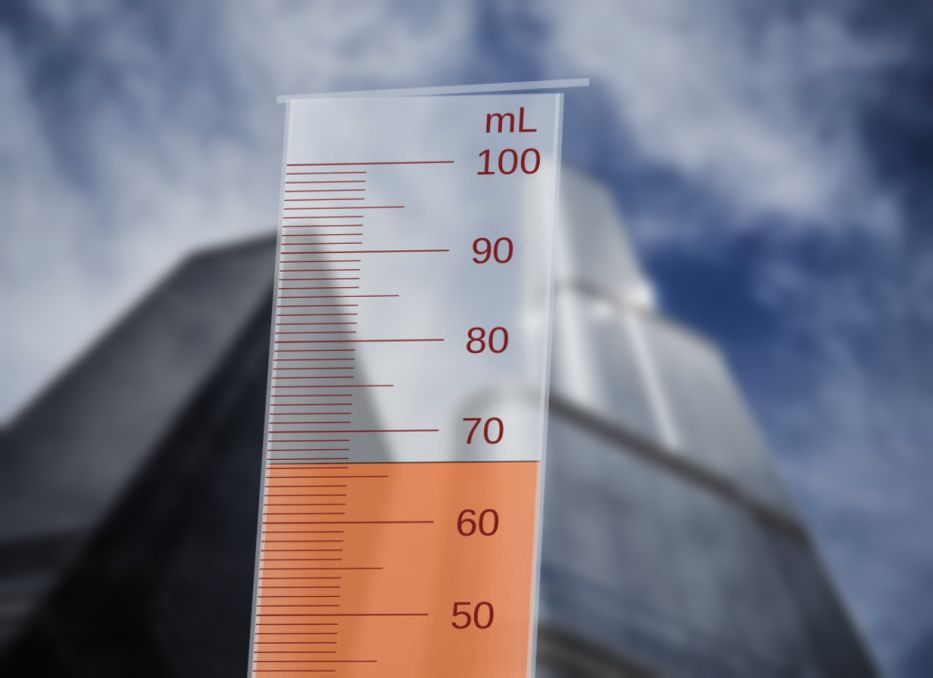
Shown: **66.5** mL
